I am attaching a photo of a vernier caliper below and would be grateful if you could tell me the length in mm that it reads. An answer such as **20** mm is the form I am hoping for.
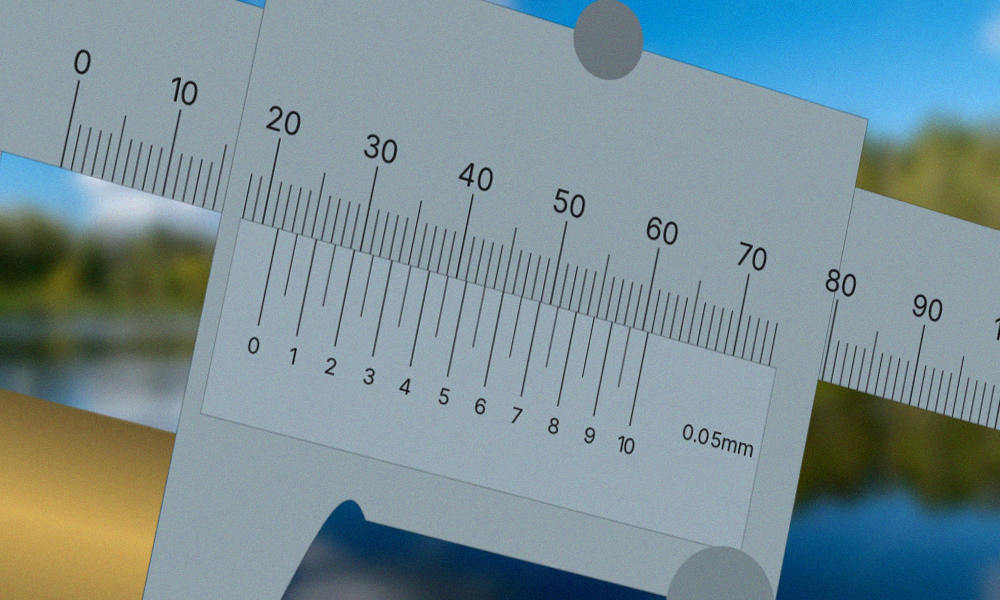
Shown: **21.6** mm
